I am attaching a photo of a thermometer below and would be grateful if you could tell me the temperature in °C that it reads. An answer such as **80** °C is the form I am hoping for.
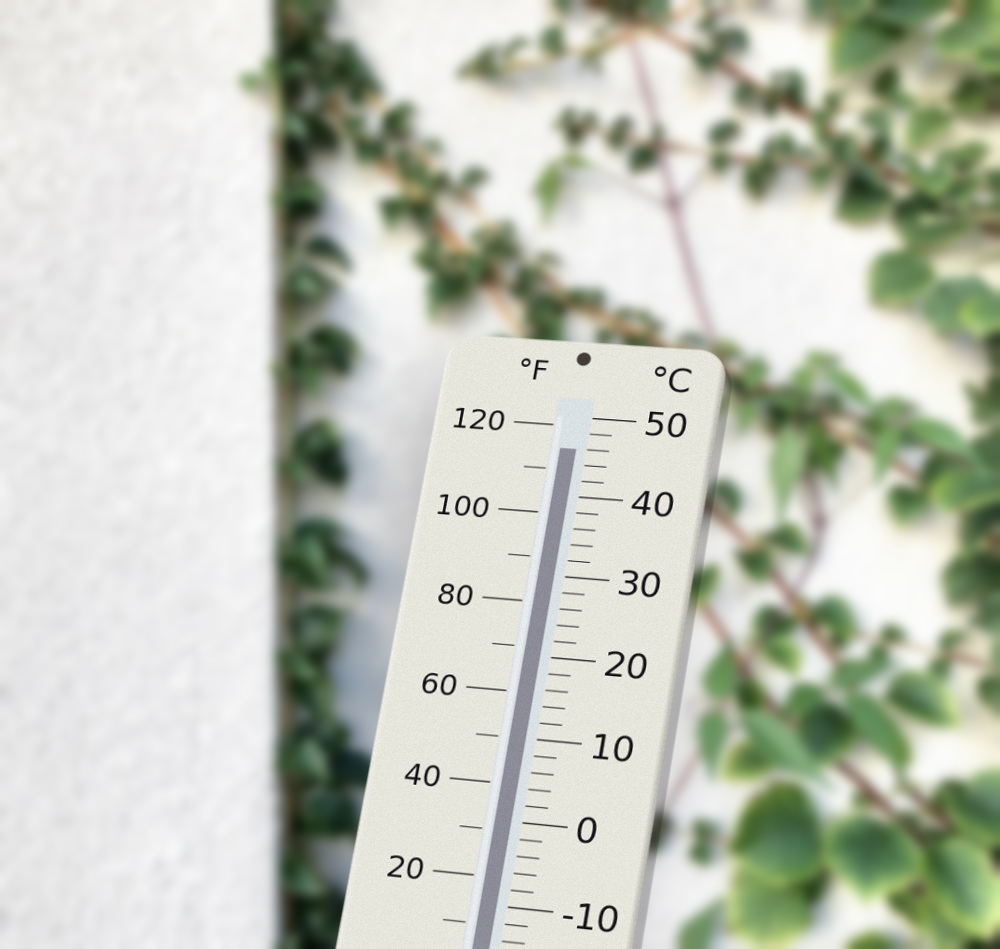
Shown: **46** °C
